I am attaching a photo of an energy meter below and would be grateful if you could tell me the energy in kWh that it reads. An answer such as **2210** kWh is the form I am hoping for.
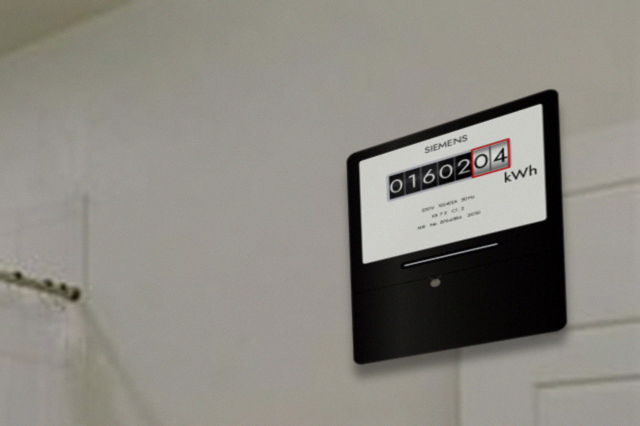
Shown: **1602.04** kWh
